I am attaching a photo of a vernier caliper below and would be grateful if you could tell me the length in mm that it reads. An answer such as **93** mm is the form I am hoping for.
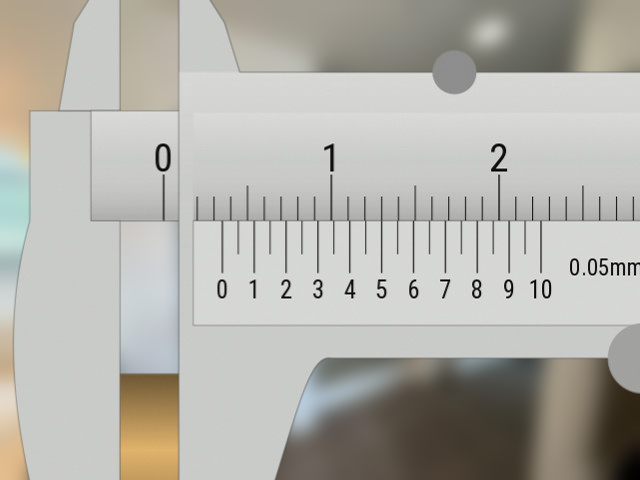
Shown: **3.5** mm
